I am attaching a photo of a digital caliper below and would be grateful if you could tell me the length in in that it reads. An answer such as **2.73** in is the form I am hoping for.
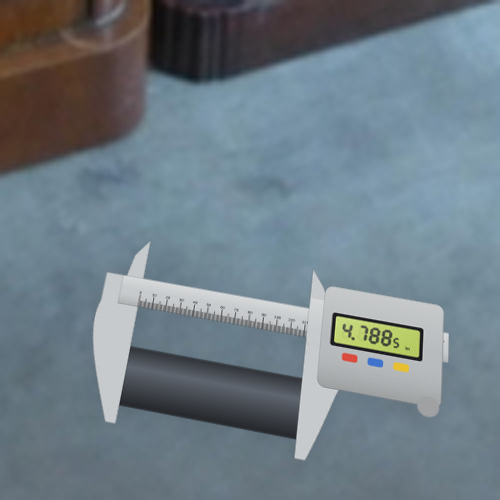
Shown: **4.7885** in
